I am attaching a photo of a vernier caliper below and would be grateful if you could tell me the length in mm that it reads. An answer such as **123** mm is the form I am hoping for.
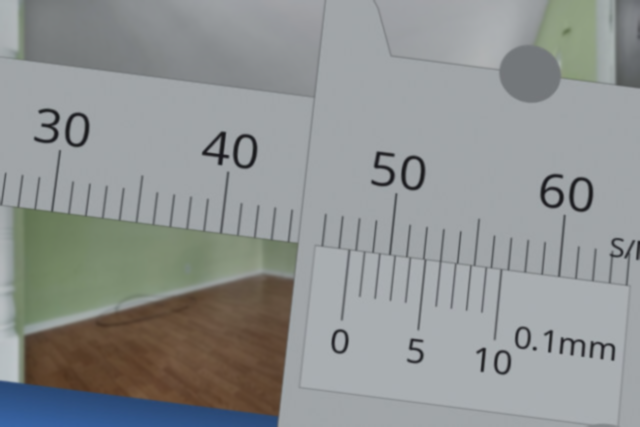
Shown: **47.6** mm
